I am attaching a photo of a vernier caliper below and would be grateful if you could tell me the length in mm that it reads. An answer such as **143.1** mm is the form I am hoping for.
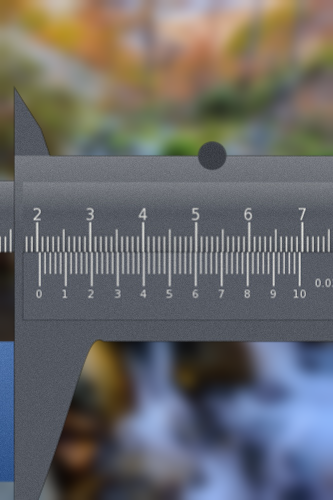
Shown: **20.5** mm
